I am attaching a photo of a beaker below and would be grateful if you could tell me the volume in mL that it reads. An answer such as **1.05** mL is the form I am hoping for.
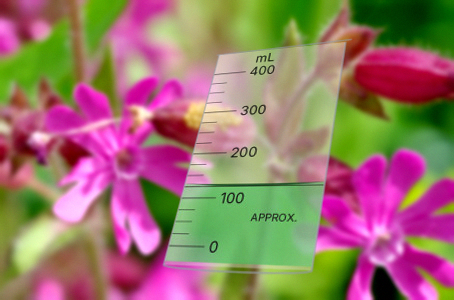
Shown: **125** mL
